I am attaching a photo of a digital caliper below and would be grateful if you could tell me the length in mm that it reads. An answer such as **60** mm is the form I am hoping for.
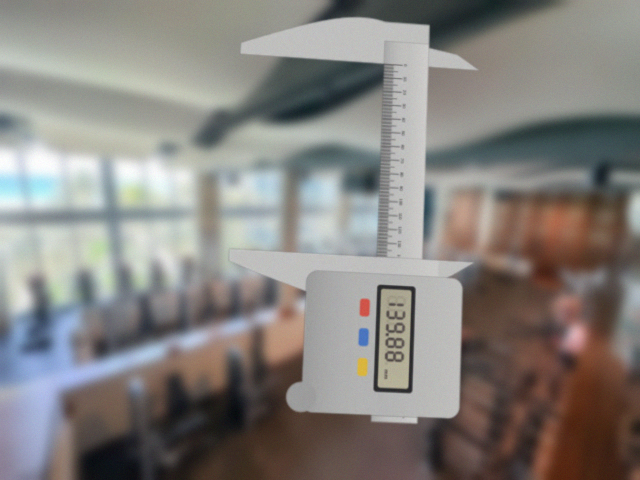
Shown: **139.88** mm
